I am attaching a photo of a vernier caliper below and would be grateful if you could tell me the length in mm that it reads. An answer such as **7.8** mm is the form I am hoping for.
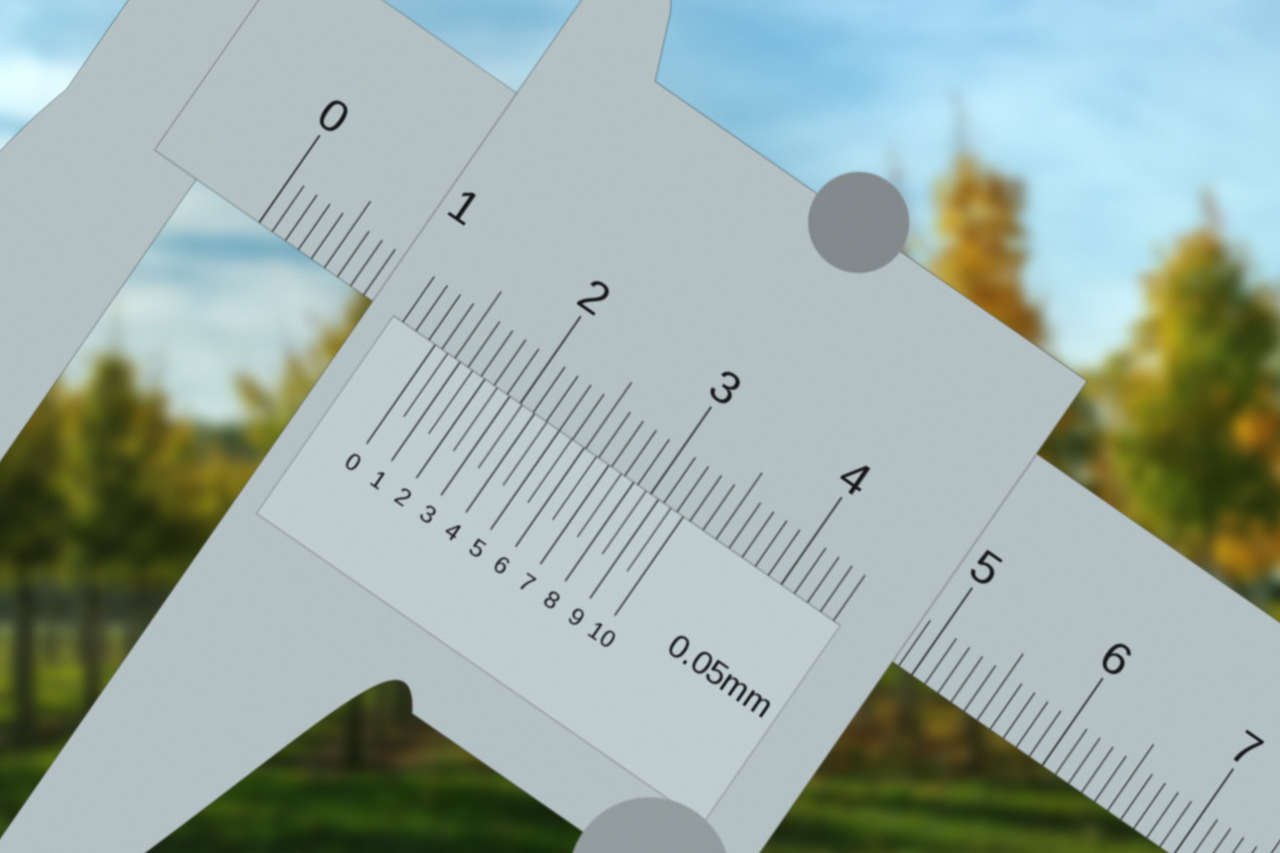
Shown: **13.5** mm
